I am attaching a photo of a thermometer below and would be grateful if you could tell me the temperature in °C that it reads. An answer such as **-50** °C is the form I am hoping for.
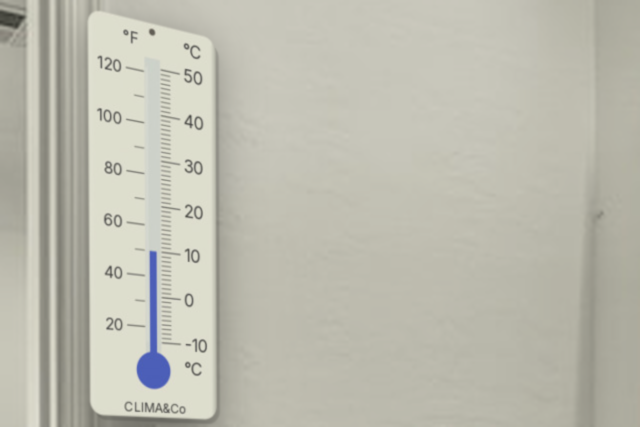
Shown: **10** °C
